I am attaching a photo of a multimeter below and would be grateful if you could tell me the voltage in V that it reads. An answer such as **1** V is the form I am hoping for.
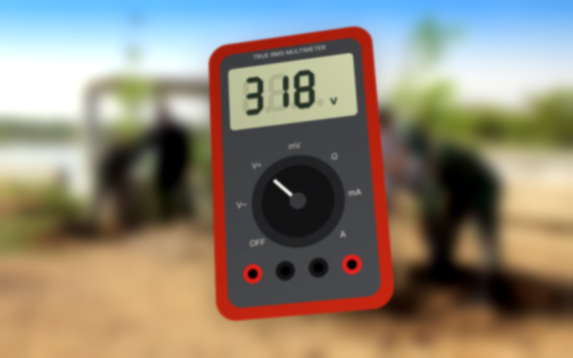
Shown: **318** V
